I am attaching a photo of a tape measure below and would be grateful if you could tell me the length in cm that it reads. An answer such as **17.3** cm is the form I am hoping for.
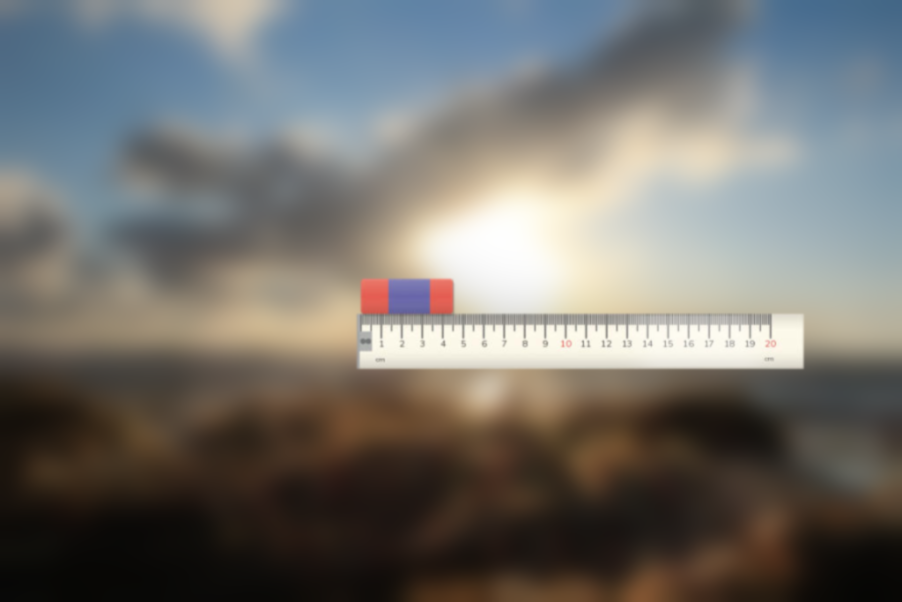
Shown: **4.5** cm
